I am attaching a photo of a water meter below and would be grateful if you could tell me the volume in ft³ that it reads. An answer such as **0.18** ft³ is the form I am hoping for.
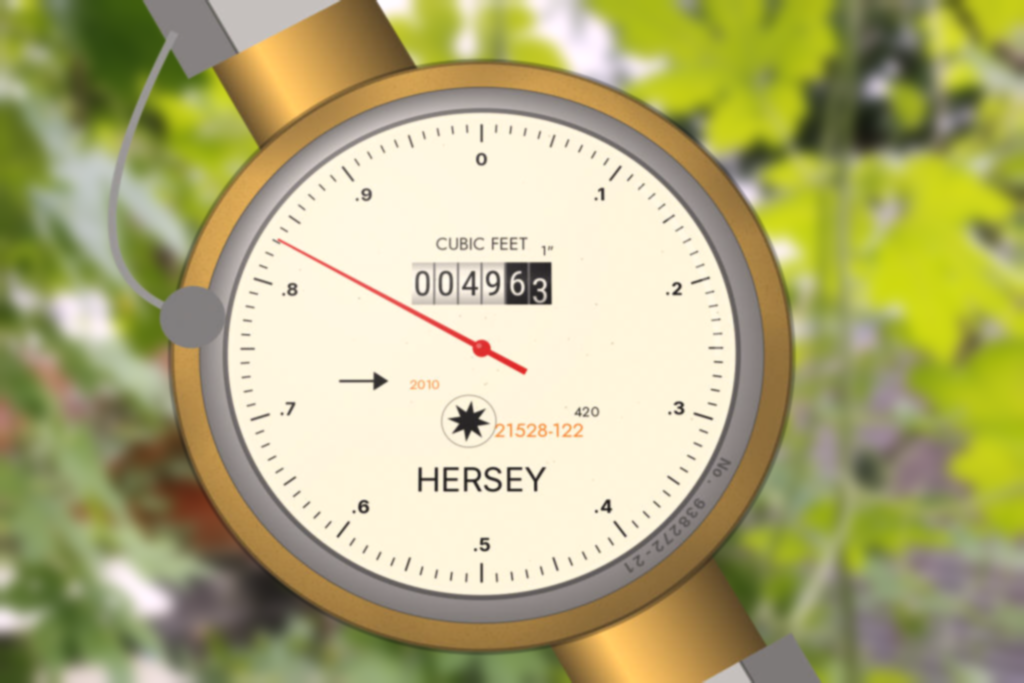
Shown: **4962.83** ft³
